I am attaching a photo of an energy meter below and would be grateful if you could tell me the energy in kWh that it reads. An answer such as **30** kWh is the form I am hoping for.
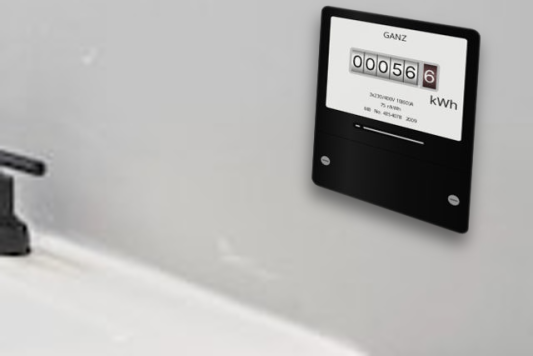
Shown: **56.6** kWh
